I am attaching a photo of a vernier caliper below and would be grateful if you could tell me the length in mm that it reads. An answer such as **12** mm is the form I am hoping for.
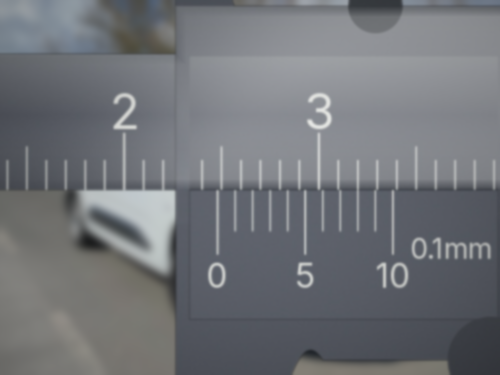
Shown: **24.8** mm
